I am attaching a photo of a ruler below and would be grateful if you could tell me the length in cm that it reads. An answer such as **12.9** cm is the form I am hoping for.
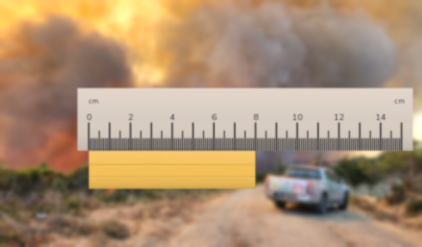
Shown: **8** cm
